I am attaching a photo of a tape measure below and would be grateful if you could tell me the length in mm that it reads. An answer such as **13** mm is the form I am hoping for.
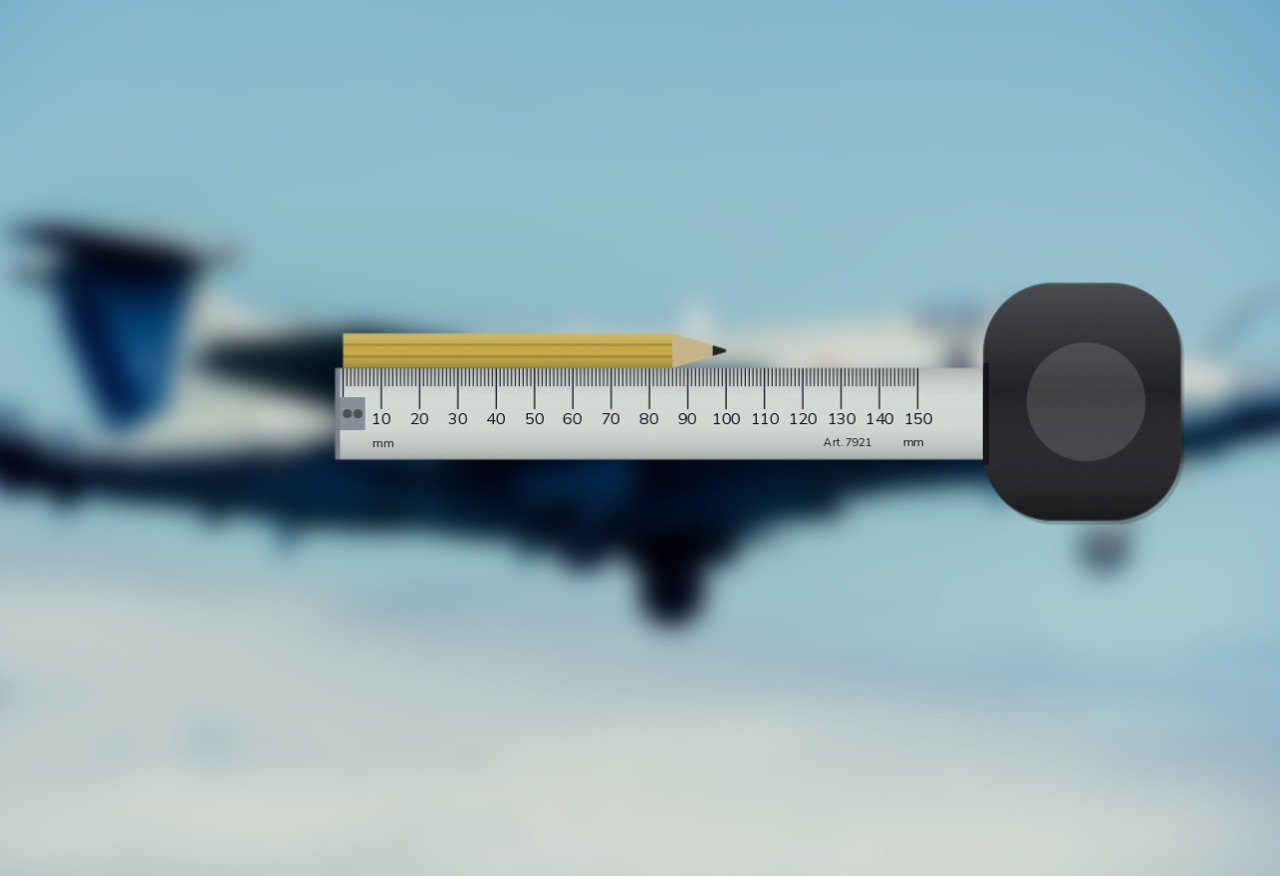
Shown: **100** mm
